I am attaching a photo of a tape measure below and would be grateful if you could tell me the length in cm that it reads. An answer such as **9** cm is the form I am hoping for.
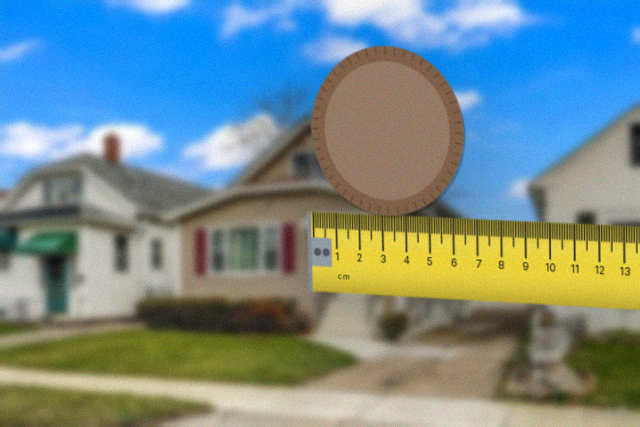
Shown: **6.5** cm
